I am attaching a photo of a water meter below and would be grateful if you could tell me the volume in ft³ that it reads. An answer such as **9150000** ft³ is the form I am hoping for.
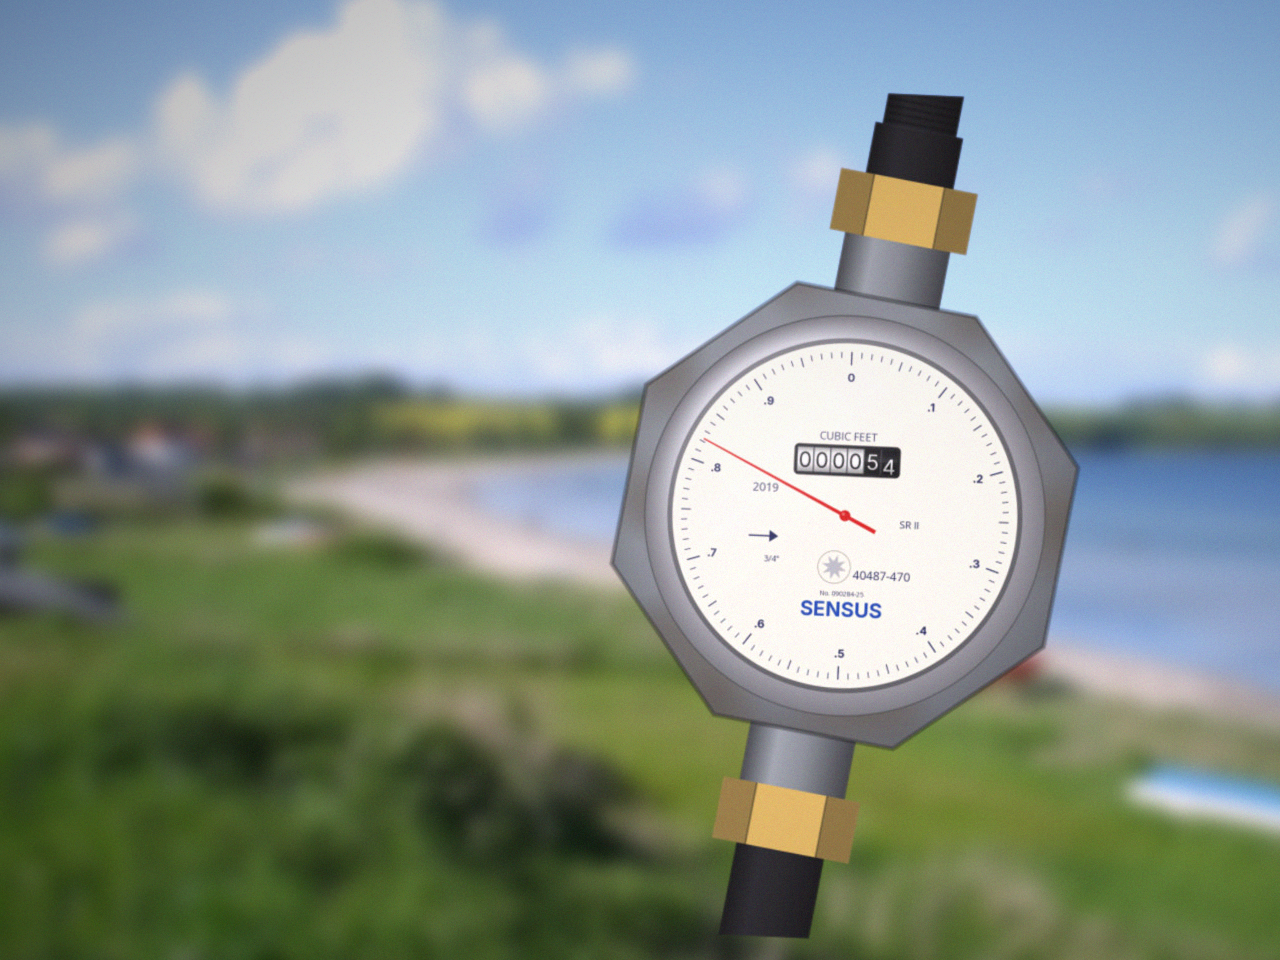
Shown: **53.82** ft³
